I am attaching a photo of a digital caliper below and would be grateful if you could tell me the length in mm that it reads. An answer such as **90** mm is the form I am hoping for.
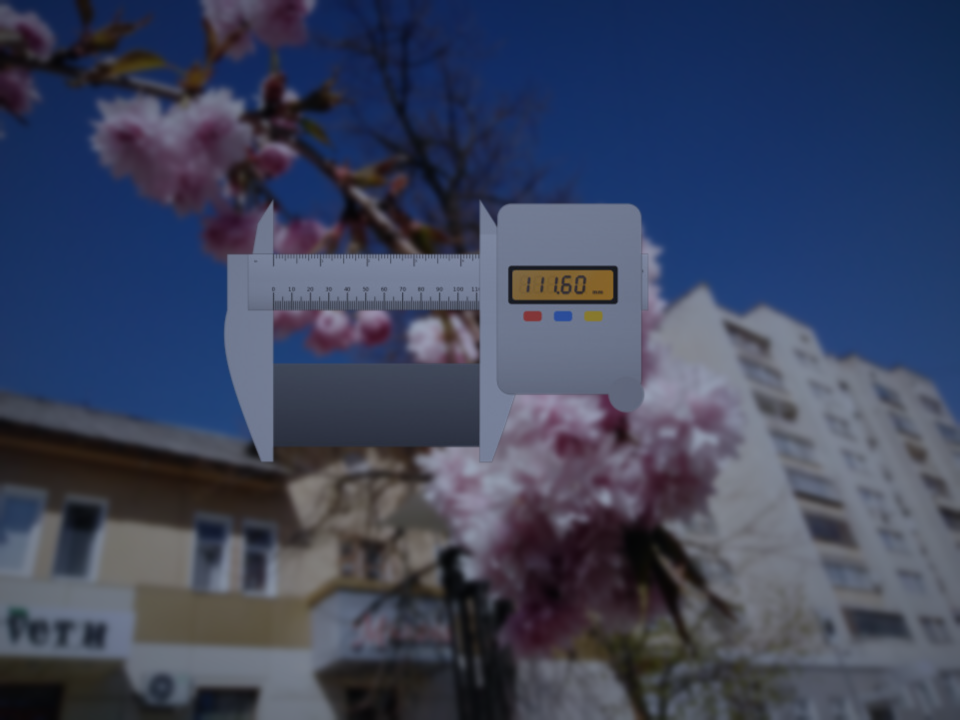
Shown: **111.60** mm
